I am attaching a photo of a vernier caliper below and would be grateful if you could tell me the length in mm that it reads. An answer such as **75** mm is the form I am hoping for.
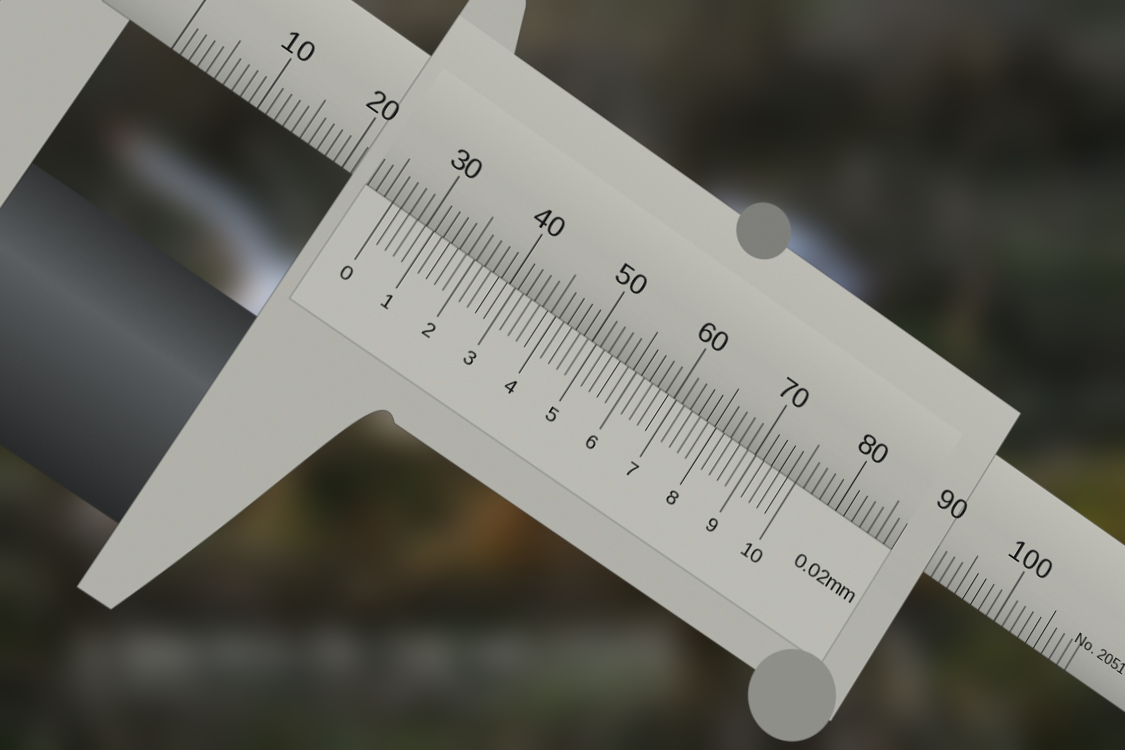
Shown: **26.0** mm
